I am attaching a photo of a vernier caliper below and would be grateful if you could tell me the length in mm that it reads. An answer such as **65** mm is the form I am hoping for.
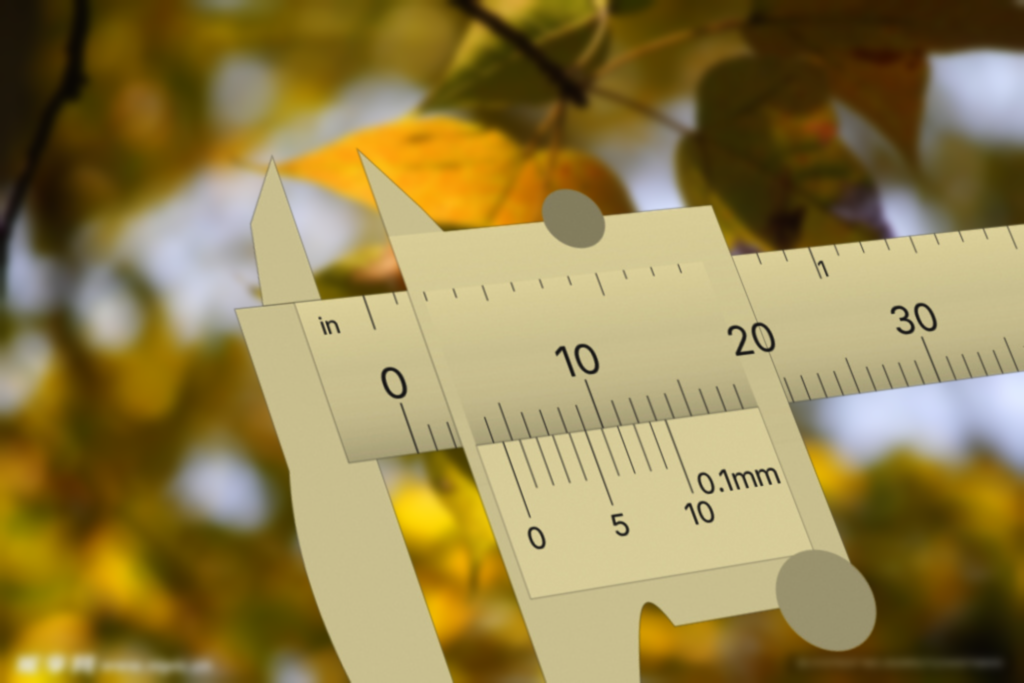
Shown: **4.5** mm
